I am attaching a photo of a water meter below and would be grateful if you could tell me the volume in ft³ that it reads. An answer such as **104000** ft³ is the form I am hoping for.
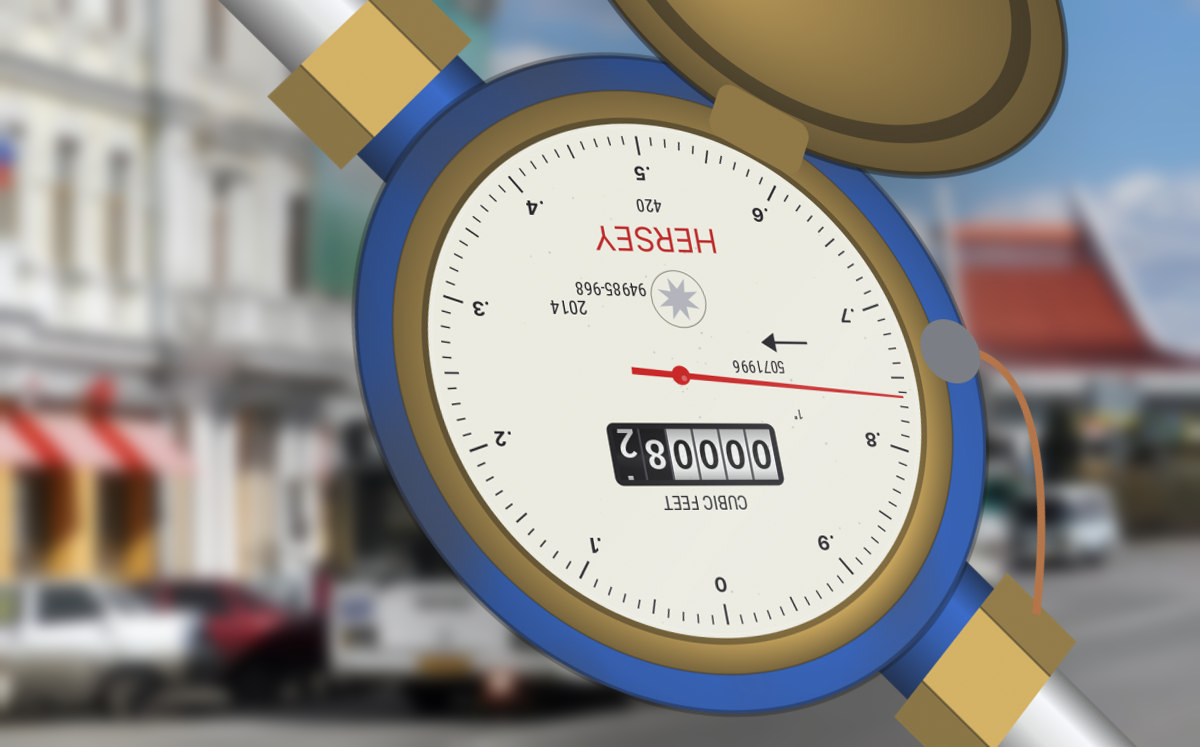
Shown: **81.76** ft³
